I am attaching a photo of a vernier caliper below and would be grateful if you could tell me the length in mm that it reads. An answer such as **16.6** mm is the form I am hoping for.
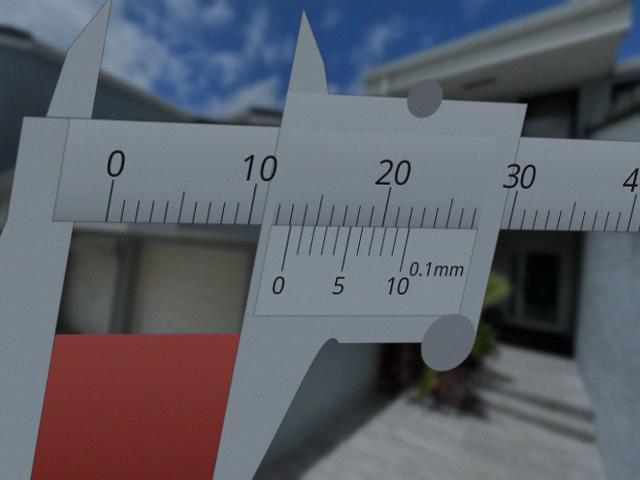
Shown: **13.1** mm
